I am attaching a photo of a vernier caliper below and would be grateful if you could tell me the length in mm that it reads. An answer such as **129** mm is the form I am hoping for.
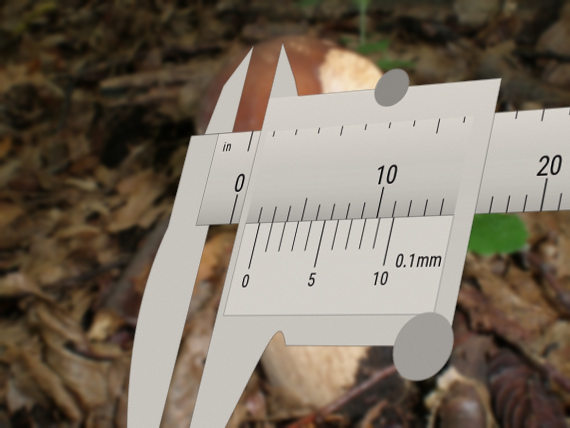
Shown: **2.1** mm
